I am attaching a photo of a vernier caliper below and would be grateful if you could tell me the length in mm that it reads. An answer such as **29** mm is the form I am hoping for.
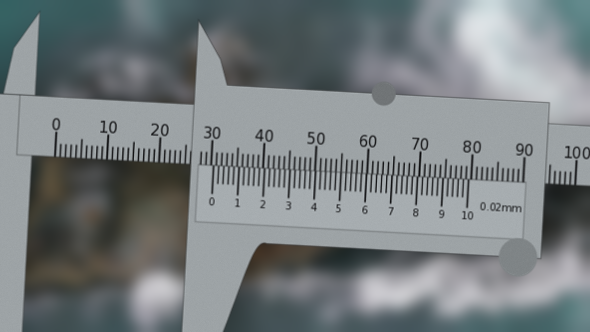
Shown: **30.5** mm
